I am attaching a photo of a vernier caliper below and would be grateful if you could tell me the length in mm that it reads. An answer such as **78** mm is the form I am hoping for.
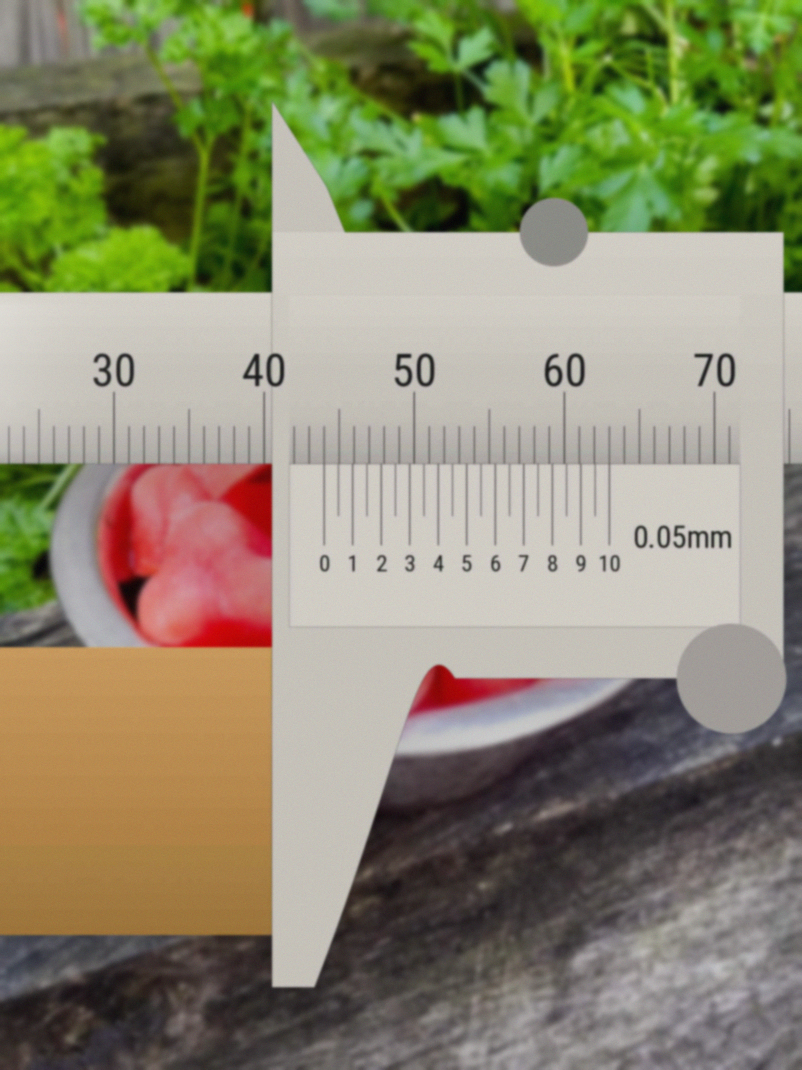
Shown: **44.0** mm
